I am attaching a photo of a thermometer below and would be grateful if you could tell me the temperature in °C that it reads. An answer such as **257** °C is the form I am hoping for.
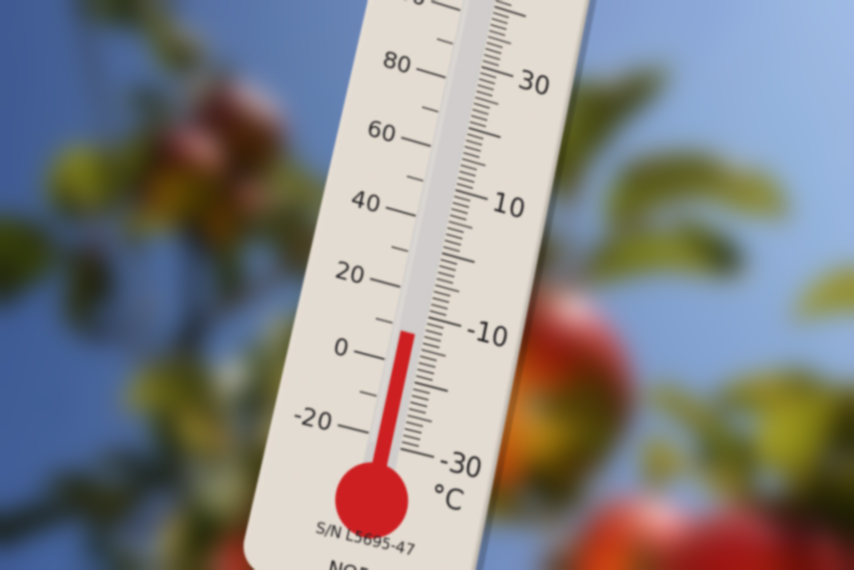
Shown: **-13** °C
